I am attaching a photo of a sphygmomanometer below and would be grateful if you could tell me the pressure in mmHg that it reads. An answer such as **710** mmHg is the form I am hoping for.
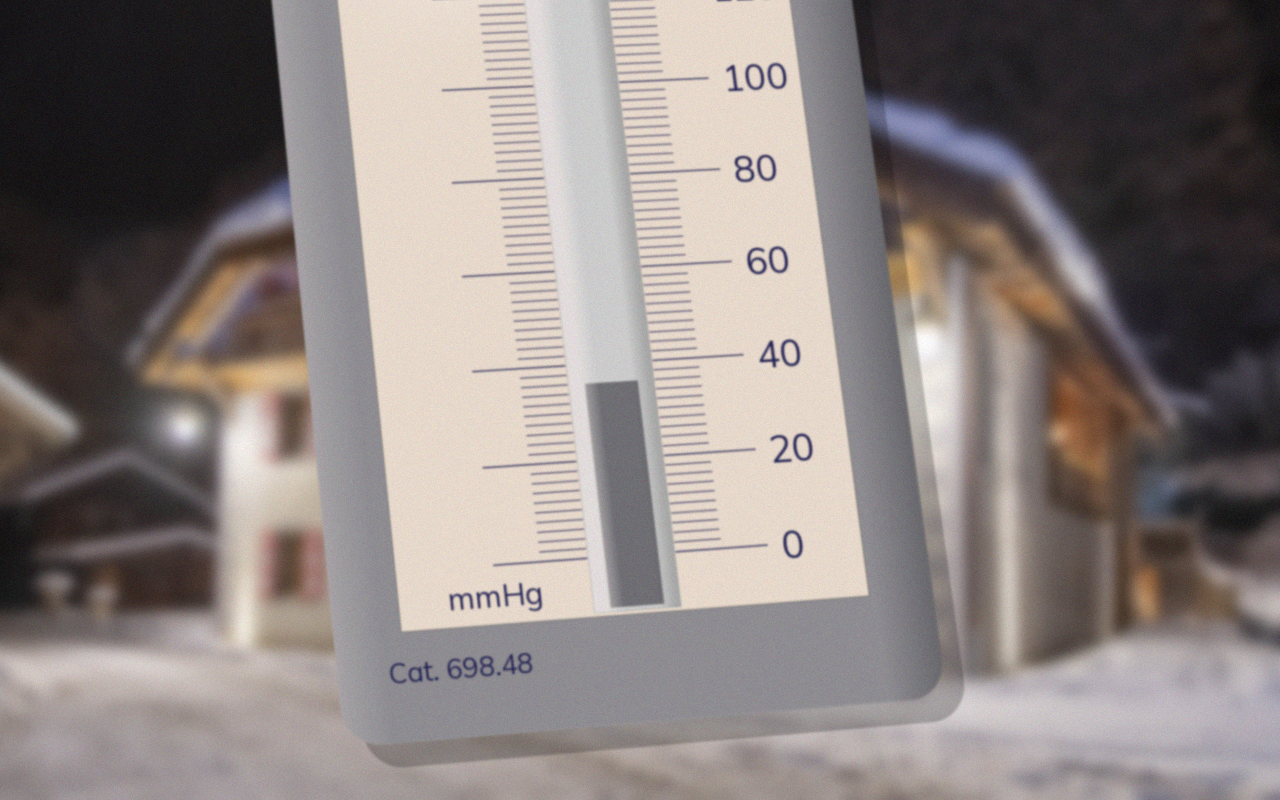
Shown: **36** mmHg
